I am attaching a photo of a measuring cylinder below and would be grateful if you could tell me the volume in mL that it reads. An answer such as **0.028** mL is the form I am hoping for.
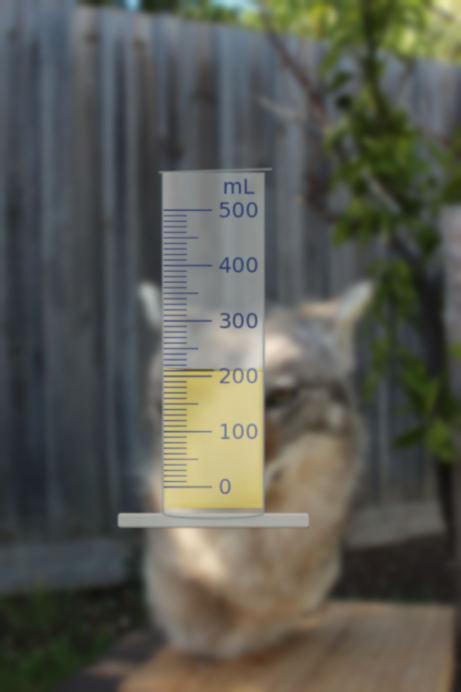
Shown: **210** mL
